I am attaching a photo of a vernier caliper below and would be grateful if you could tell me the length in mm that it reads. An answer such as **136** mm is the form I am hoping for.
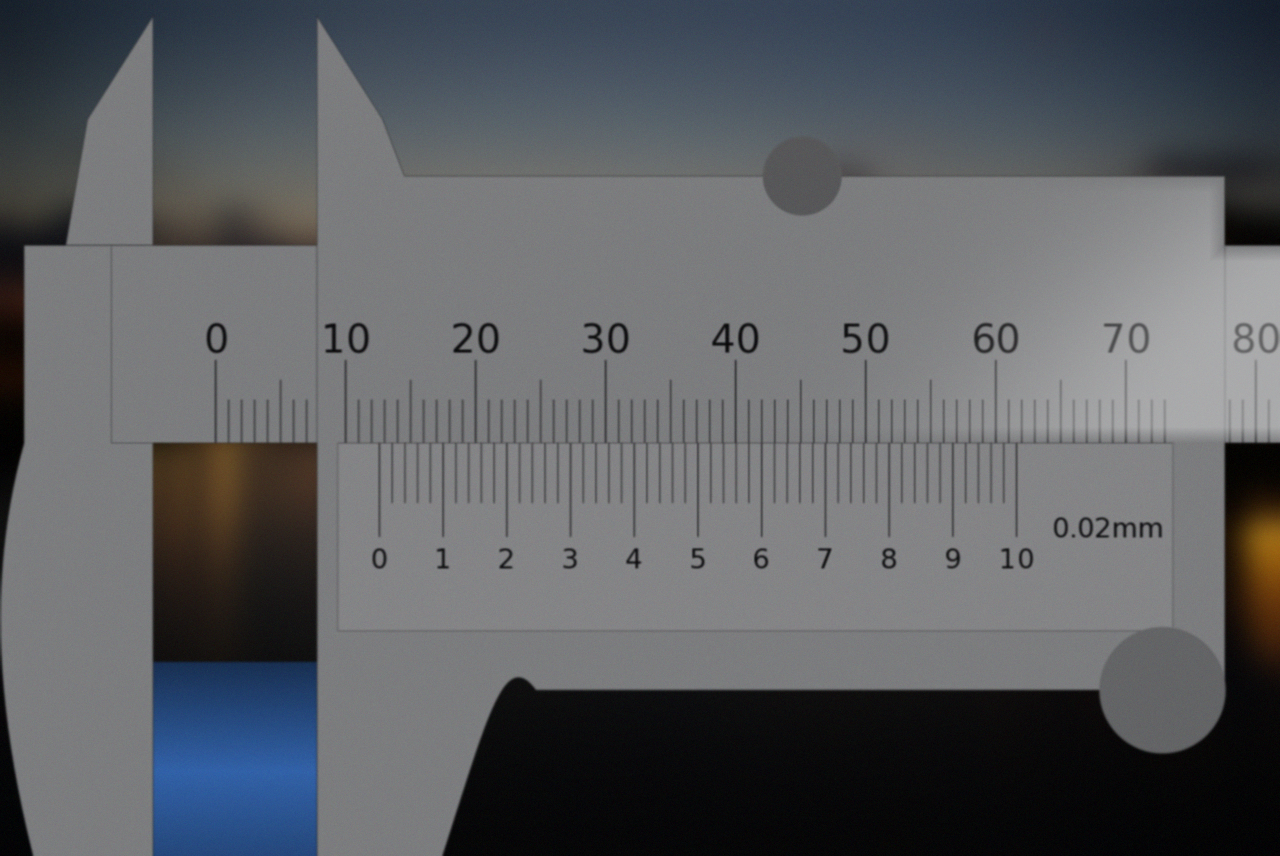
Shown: **12.6** mm
